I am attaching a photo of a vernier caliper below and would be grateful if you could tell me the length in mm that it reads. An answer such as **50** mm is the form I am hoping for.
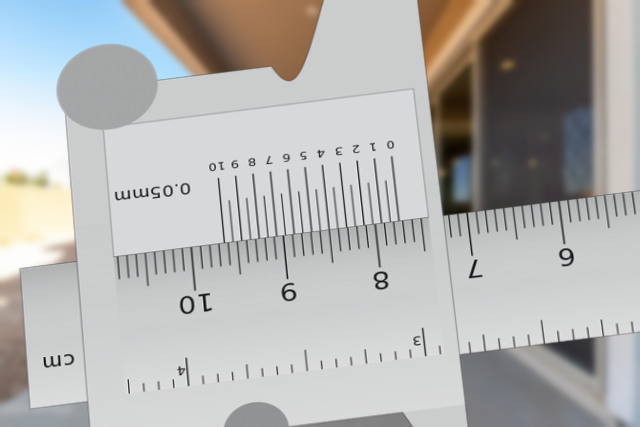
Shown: **77.4** mm
